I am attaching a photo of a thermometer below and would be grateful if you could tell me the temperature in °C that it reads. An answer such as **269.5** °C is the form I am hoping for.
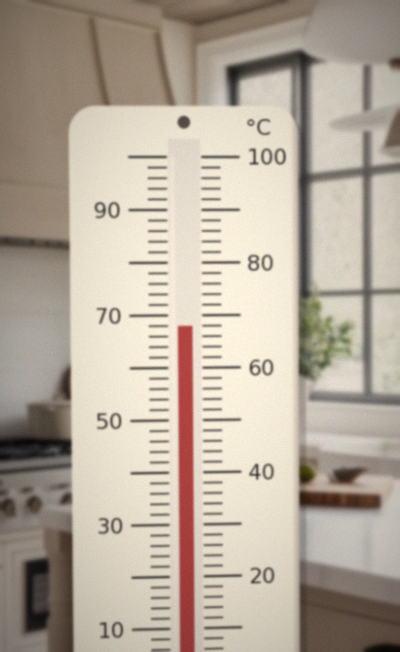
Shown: **68** °C
